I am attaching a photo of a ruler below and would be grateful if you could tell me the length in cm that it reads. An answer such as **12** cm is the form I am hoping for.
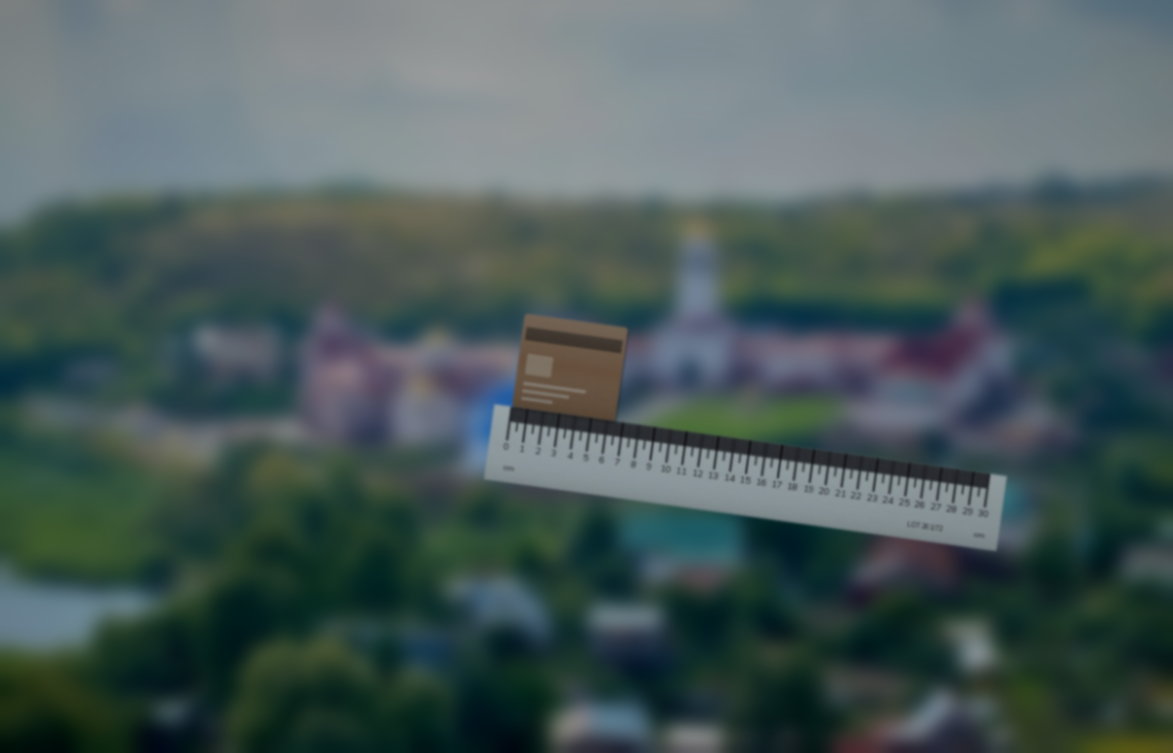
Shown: **6.5** cm
